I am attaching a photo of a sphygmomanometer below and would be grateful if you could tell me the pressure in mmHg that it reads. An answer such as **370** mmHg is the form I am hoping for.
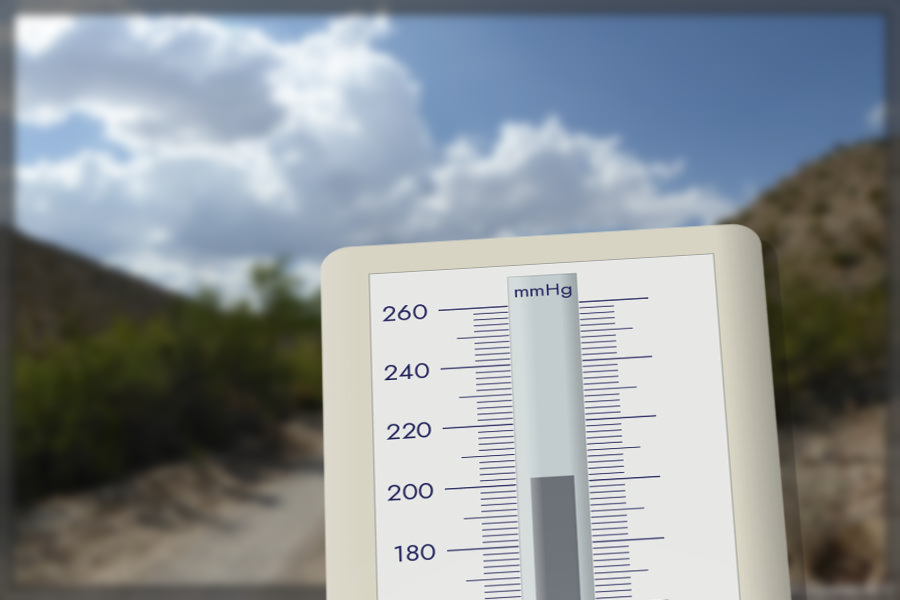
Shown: **202** mmHg
